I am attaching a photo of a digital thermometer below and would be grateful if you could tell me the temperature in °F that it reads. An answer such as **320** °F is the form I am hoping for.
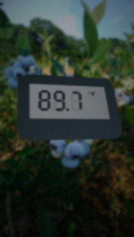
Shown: **89.7** °F
